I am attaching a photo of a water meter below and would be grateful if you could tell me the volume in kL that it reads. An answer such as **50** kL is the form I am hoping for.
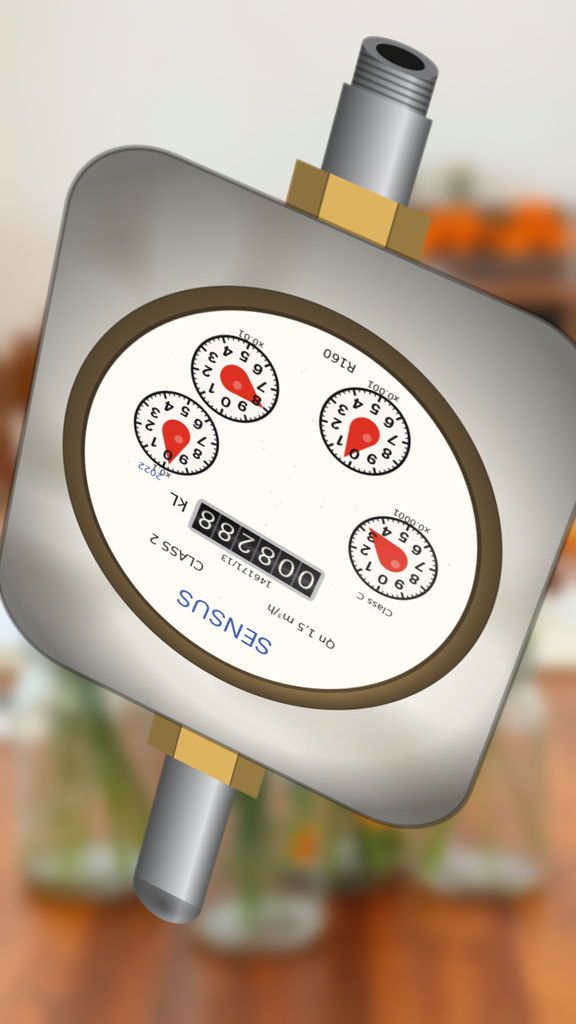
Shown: **8287.9803** kL
